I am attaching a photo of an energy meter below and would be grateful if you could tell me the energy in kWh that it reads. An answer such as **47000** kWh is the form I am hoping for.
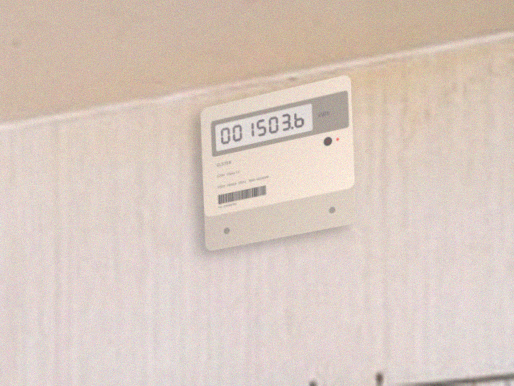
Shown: **1503.6** kWh
